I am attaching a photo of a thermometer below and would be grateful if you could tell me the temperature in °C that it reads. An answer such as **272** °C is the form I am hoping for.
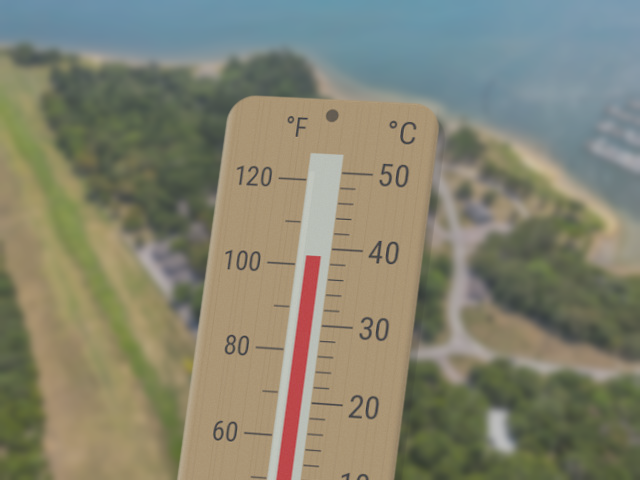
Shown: **39** °C
